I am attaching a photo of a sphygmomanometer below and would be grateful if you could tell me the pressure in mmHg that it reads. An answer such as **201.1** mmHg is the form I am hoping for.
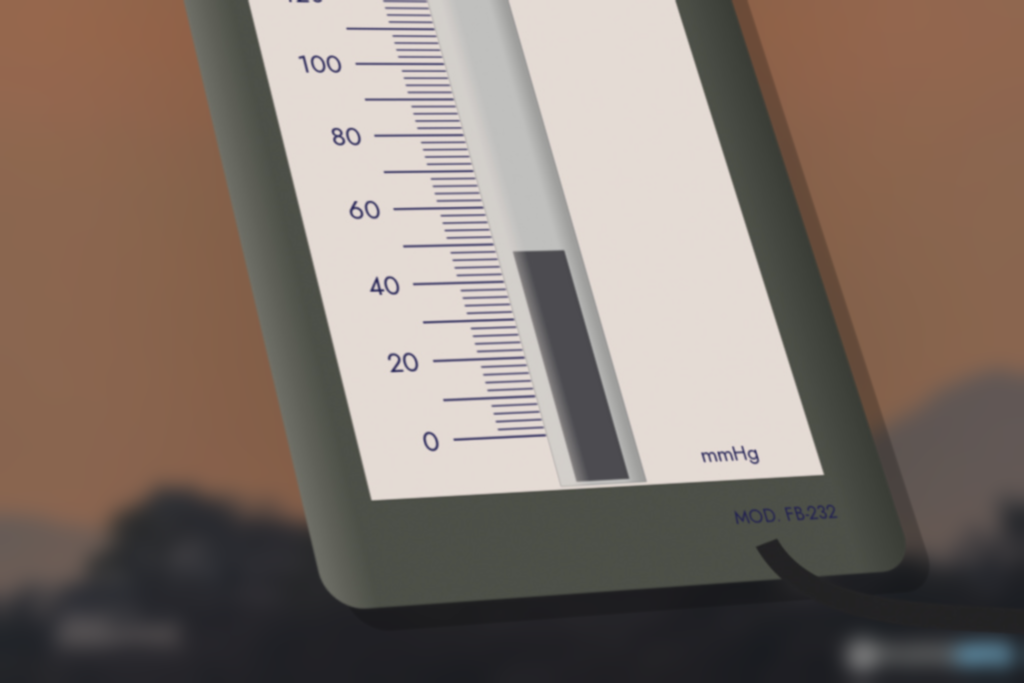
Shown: **48** mmHg
